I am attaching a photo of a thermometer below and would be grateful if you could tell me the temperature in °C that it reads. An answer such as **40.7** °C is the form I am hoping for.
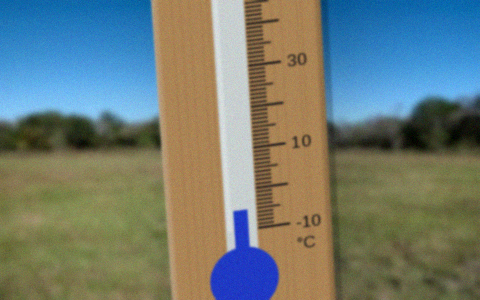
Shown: **-5** °C
